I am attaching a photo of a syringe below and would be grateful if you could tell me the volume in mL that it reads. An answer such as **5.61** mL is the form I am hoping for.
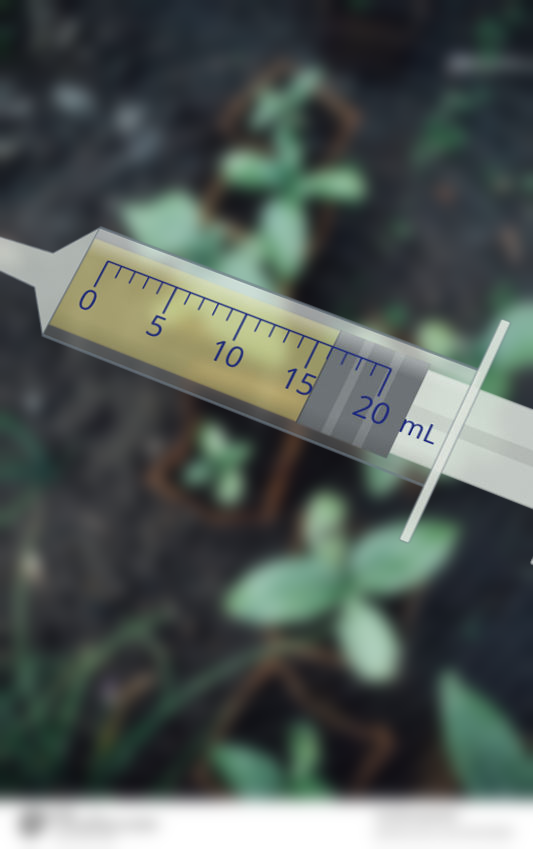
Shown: **16** mL
